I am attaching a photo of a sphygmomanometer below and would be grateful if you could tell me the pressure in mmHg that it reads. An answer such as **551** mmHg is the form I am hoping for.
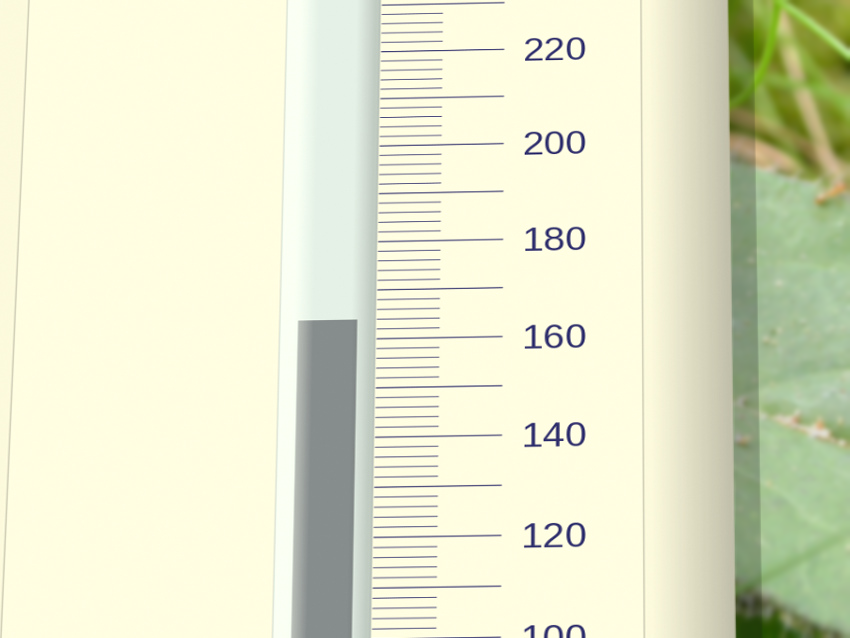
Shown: **164** mmHg
